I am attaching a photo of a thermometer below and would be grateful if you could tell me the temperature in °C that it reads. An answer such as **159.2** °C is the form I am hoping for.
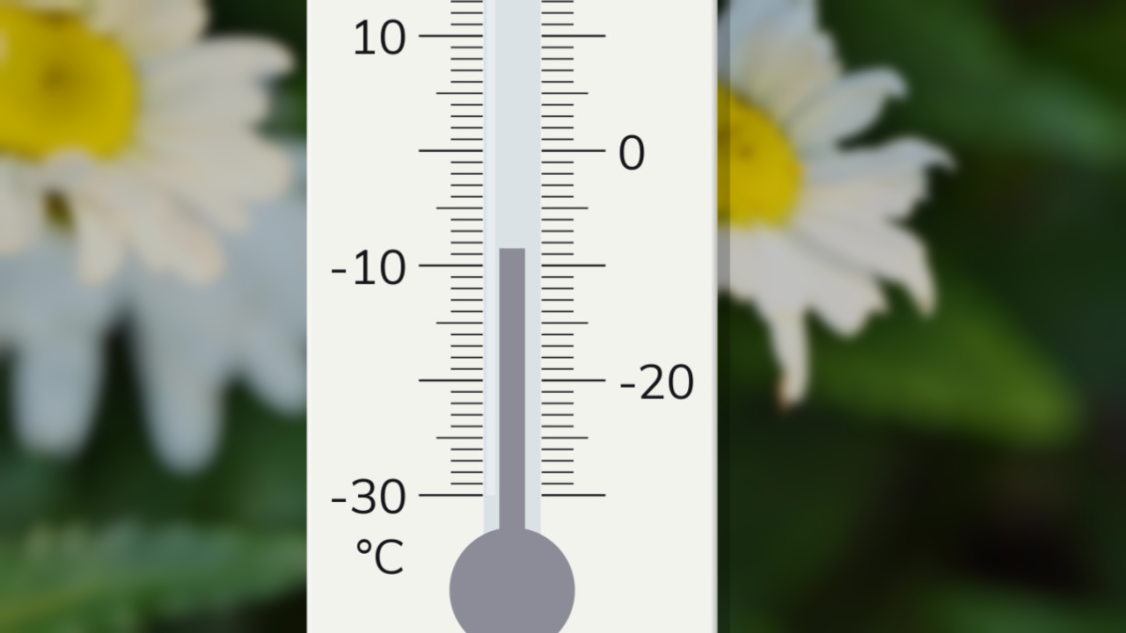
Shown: **-8.5** °C
